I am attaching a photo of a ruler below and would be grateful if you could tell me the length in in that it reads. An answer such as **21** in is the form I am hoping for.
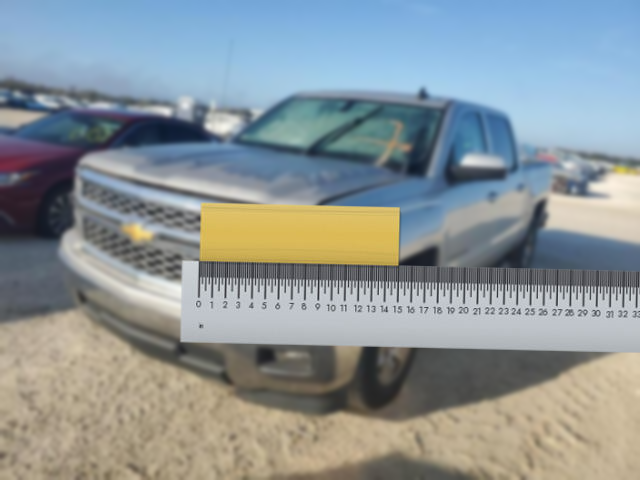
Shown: **15** in
